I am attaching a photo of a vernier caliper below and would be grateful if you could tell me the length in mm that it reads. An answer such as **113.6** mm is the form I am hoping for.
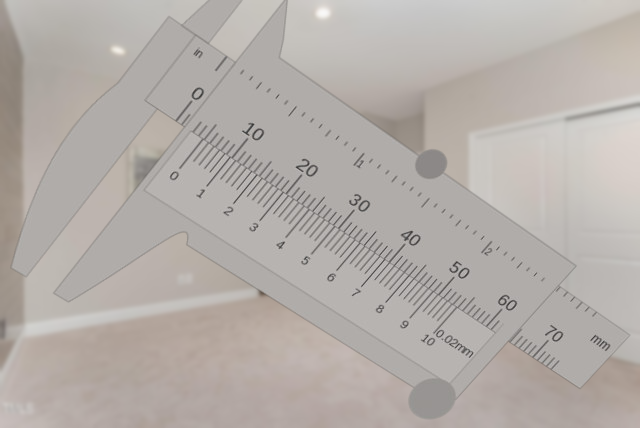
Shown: **4.8** mm
